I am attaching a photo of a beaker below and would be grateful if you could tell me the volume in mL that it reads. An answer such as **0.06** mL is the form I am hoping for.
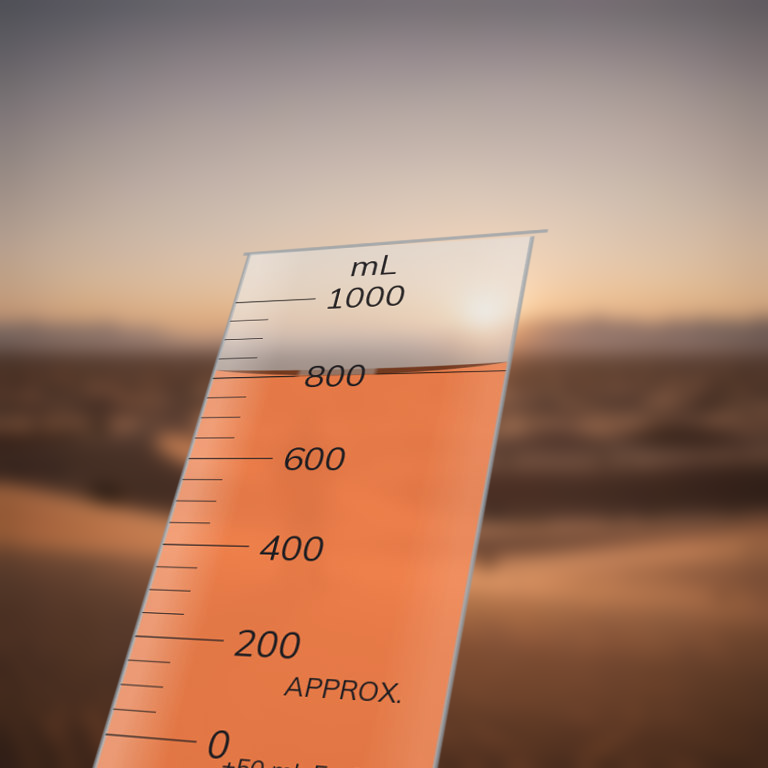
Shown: **800** mL
